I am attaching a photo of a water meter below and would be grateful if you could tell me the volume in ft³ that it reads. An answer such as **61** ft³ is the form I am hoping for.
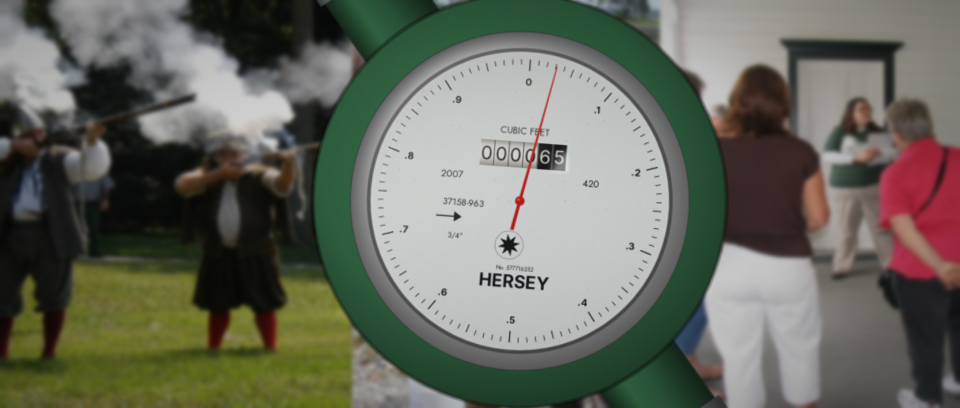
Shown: **65.03** ft³
